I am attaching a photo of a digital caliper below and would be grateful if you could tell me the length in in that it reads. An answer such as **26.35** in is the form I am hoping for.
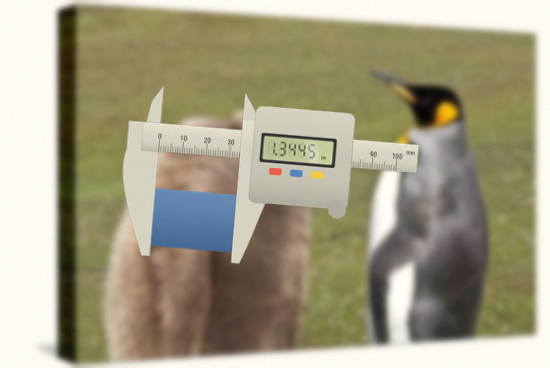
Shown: **1.3445** in
